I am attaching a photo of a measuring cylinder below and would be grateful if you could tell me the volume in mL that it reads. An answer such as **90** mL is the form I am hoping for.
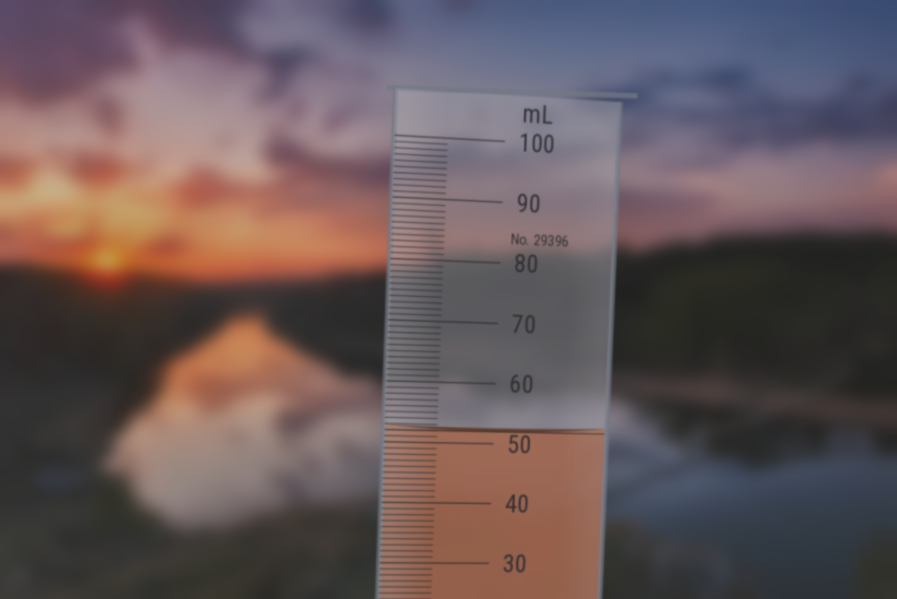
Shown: **52** mL
